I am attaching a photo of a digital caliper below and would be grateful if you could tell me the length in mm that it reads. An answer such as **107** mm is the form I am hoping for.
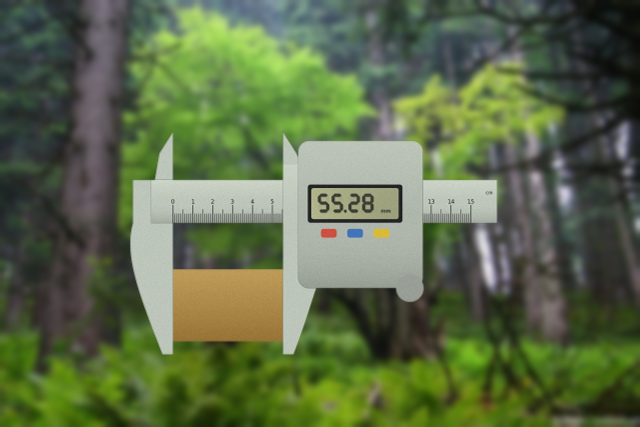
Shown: **55.28** mm
